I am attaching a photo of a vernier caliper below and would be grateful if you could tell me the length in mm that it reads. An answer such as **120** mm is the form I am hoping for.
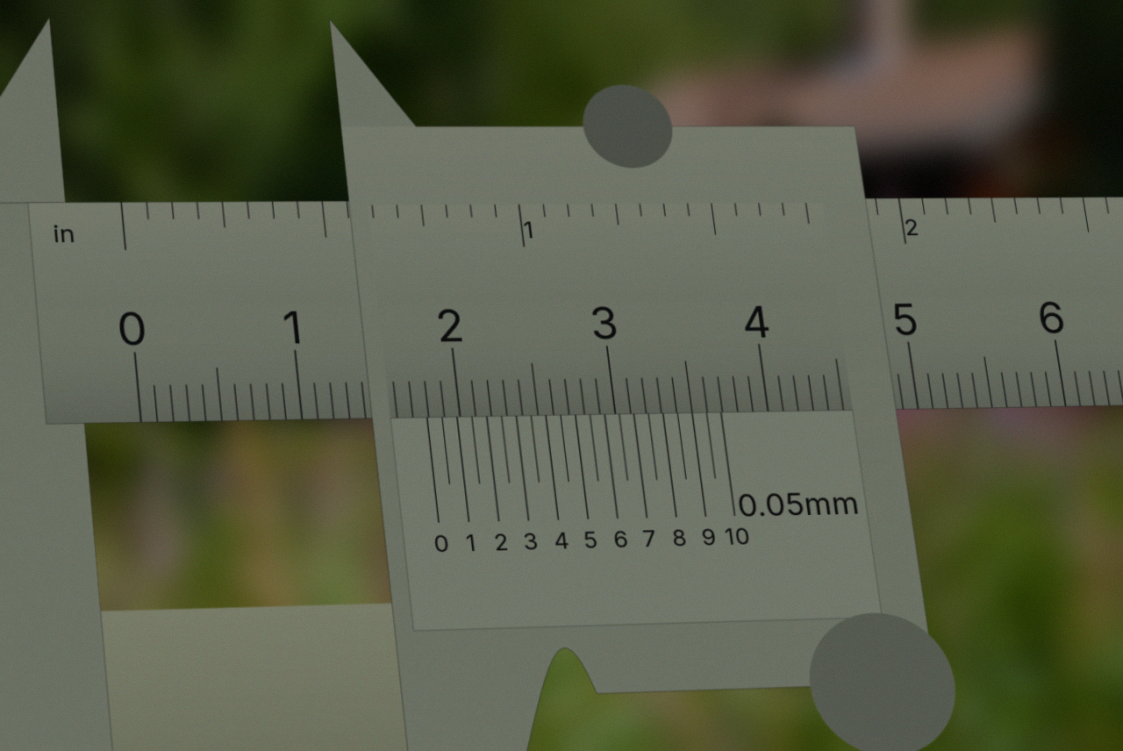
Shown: **17.9** mm
